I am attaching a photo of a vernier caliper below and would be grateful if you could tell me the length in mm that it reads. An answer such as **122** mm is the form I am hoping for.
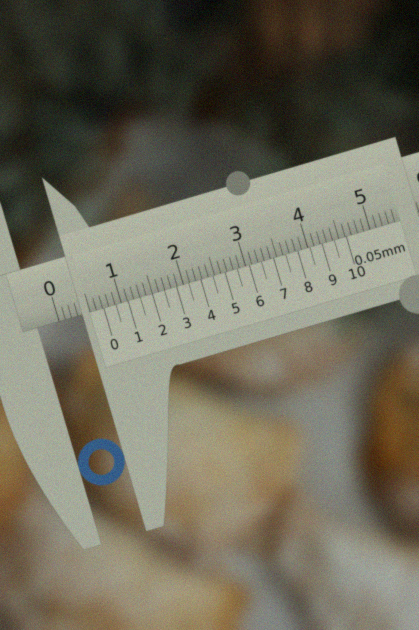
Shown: **7.2** mm
